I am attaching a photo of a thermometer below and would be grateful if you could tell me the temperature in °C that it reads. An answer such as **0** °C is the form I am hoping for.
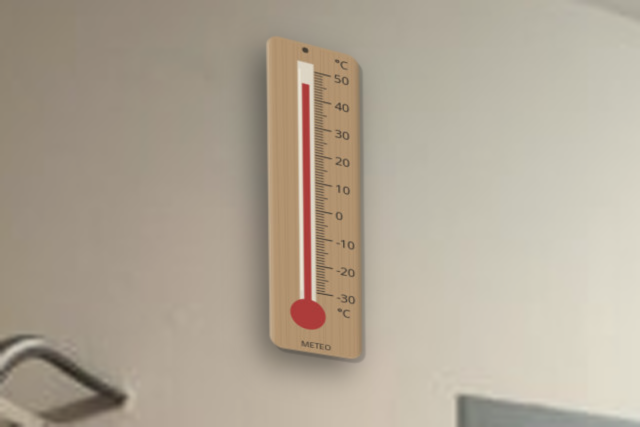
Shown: **45** °C
